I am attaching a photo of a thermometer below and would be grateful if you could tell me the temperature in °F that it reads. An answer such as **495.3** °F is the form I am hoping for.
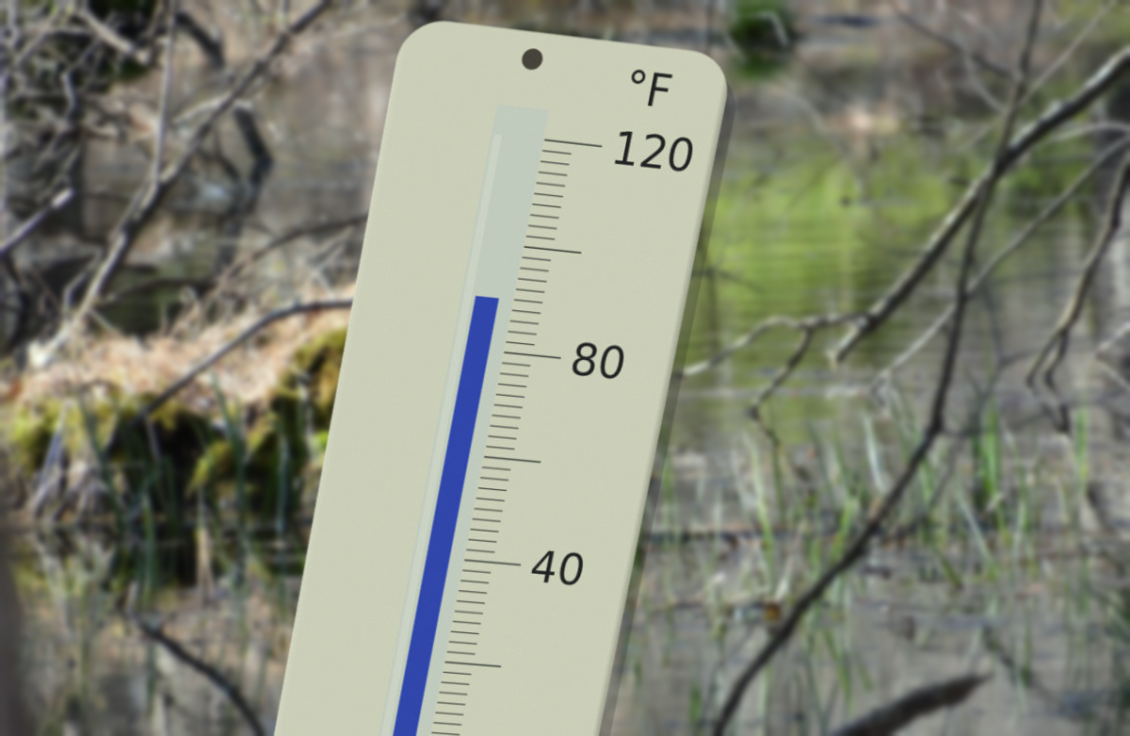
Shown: **90** °F
